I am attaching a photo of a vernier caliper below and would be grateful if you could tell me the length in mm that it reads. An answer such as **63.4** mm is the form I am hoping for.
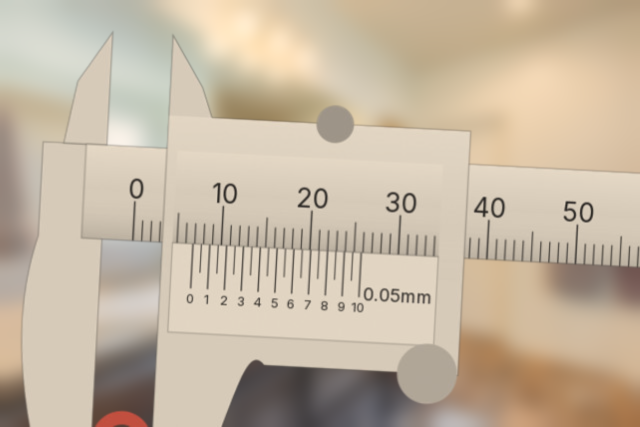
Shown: **6.8** mm
